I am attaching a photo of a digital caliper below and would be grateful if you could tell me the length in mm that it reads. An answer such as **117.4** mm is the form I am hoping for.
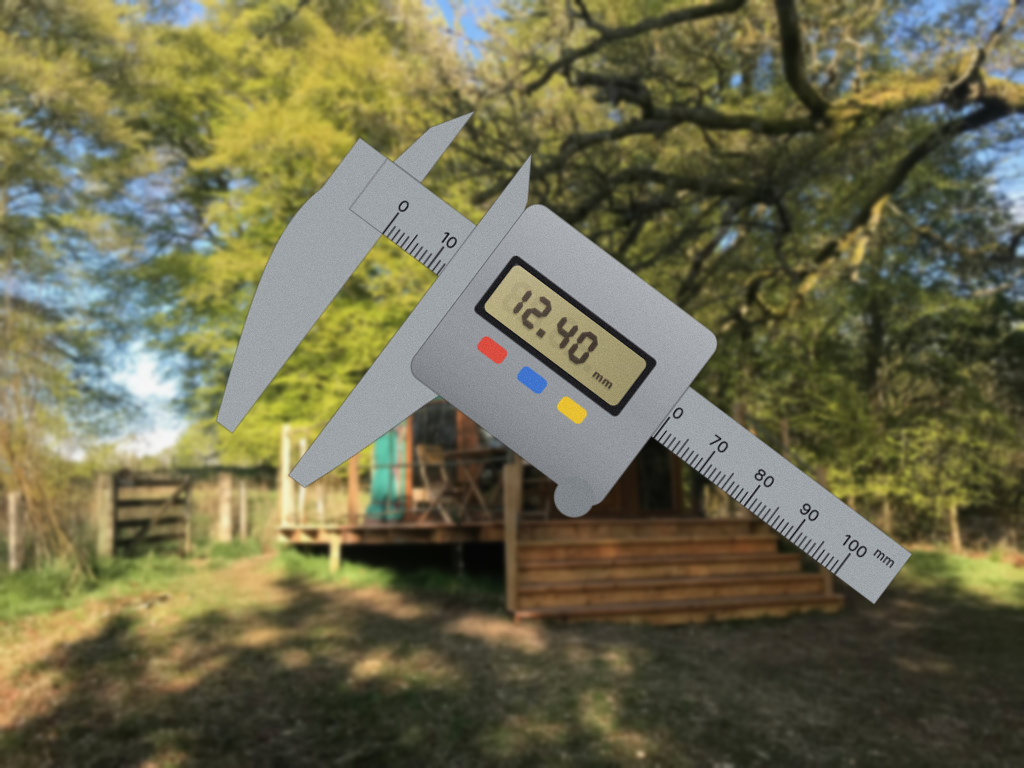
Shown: **12.40** mm
